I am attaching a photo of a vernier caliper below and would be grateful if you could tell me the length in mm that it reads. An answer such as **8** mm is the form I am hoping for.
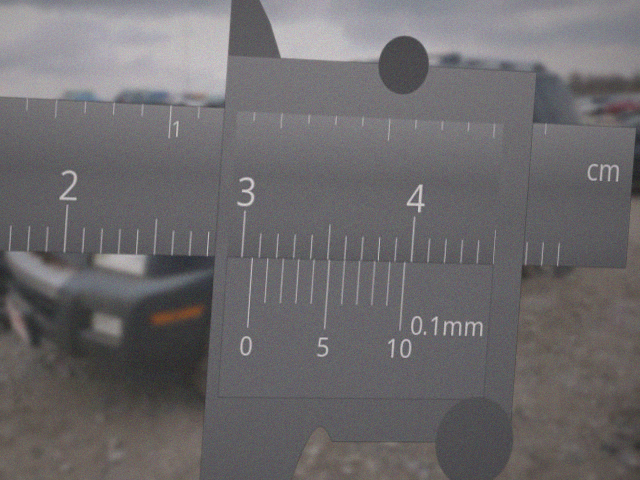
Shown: **30.6** mm
